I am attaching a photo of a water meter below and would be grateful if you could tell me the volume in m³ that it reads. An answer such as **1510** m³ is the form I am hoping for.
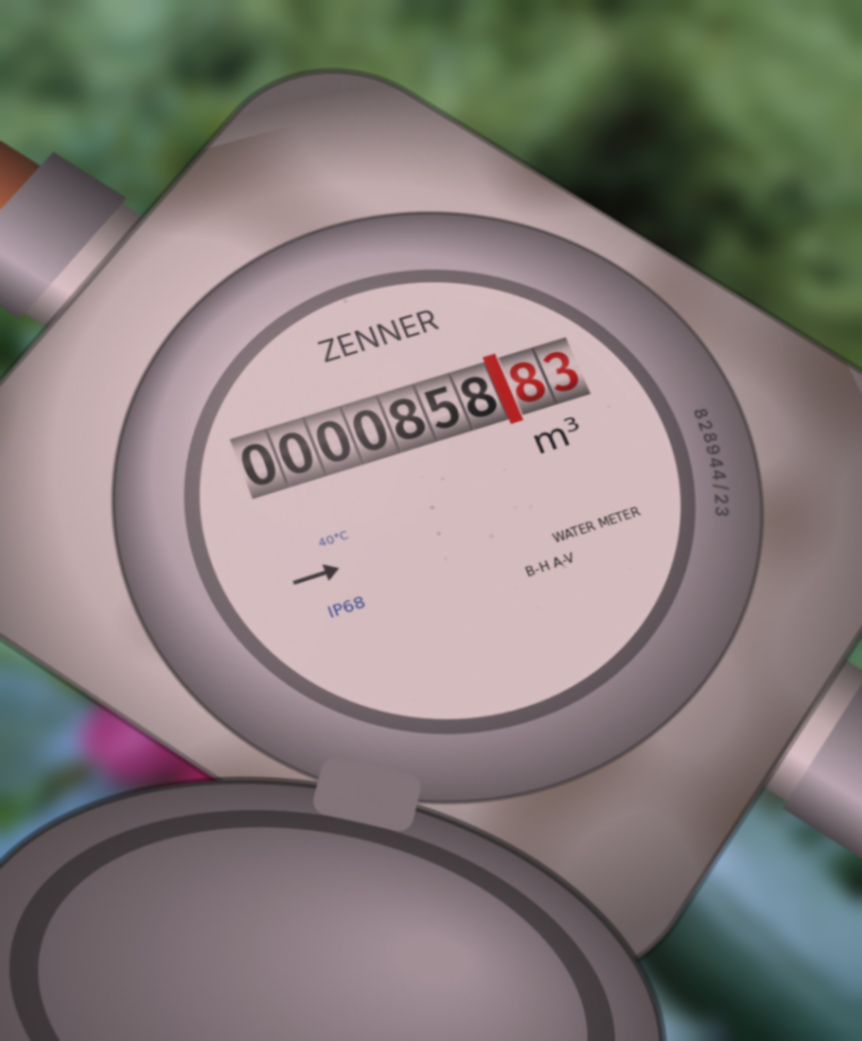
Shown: **858.83** m³
